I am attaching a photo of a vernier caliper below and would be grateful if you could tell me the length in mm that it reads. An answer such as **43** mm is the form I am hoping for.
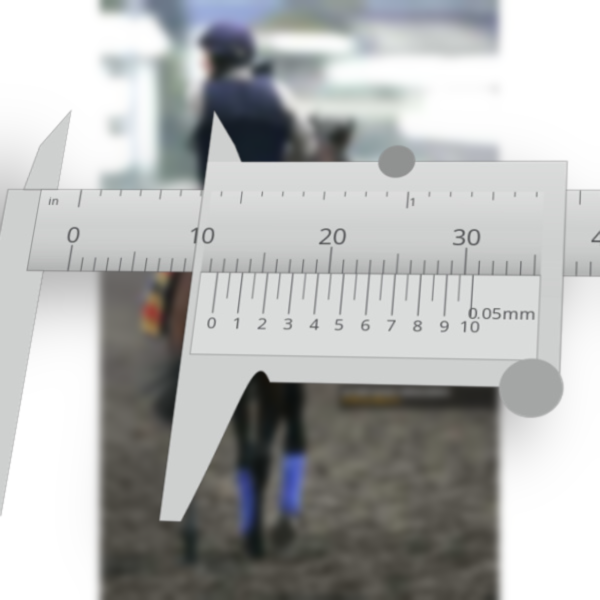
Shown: **11.6** mm
